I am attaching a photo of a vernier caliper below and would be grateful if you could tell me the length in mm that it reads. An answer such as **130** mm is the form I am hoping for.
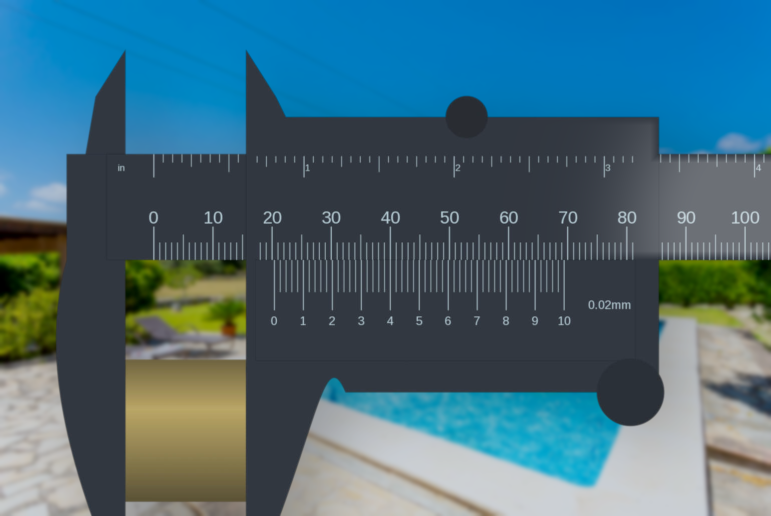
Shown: **20.4** mm
